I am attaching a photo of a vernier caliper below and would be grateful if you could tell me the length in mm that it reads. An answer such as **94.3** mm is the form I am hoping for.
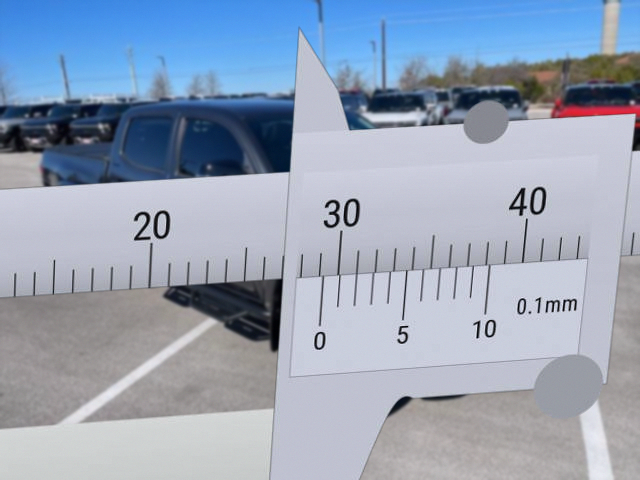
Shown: **29.2** mm
